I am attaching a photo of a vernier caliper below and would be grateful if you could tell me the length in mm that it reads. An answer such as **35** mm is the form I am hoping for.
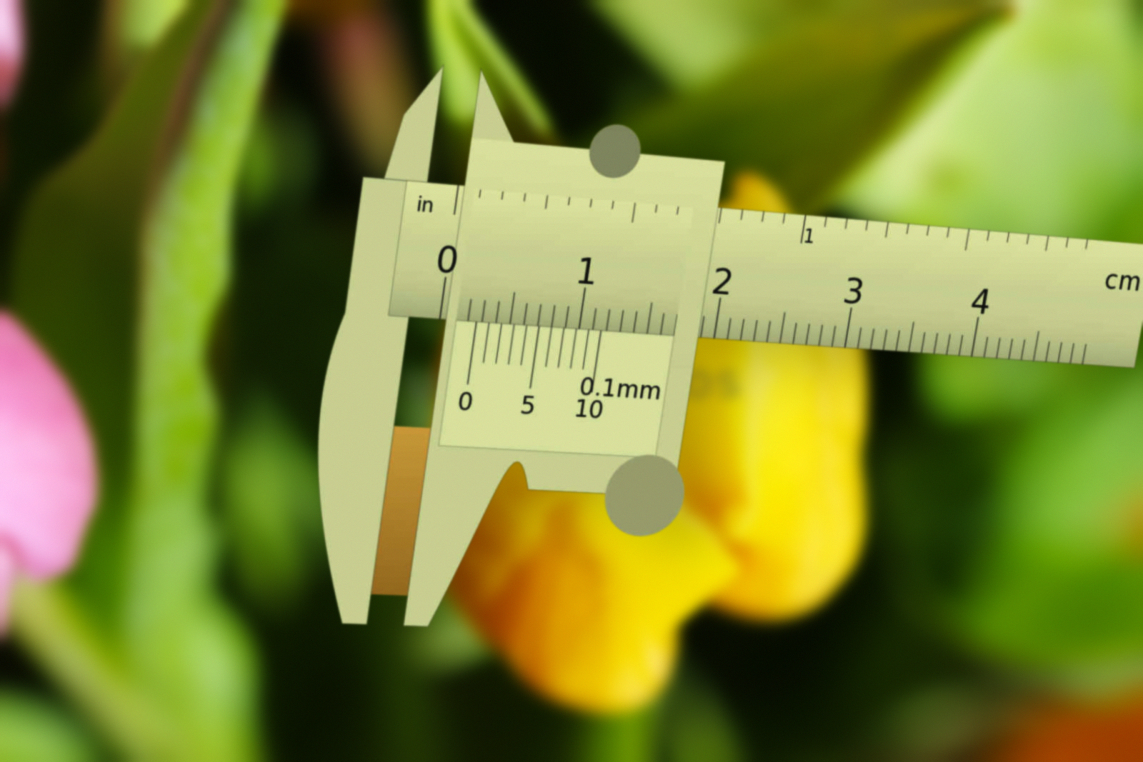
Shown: **2.6** mm
